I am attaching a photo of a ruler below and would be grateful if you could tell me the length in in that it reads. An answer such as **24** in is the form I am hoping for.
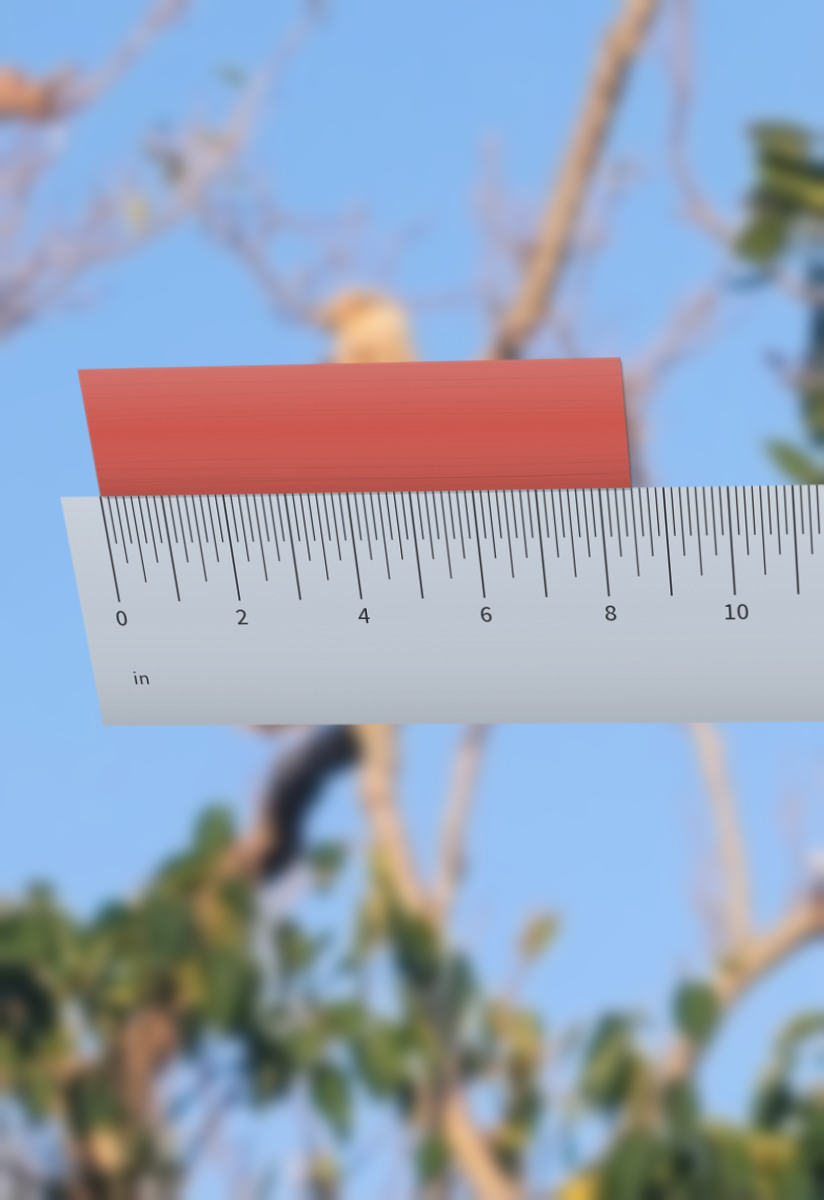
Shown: **8.5** in
